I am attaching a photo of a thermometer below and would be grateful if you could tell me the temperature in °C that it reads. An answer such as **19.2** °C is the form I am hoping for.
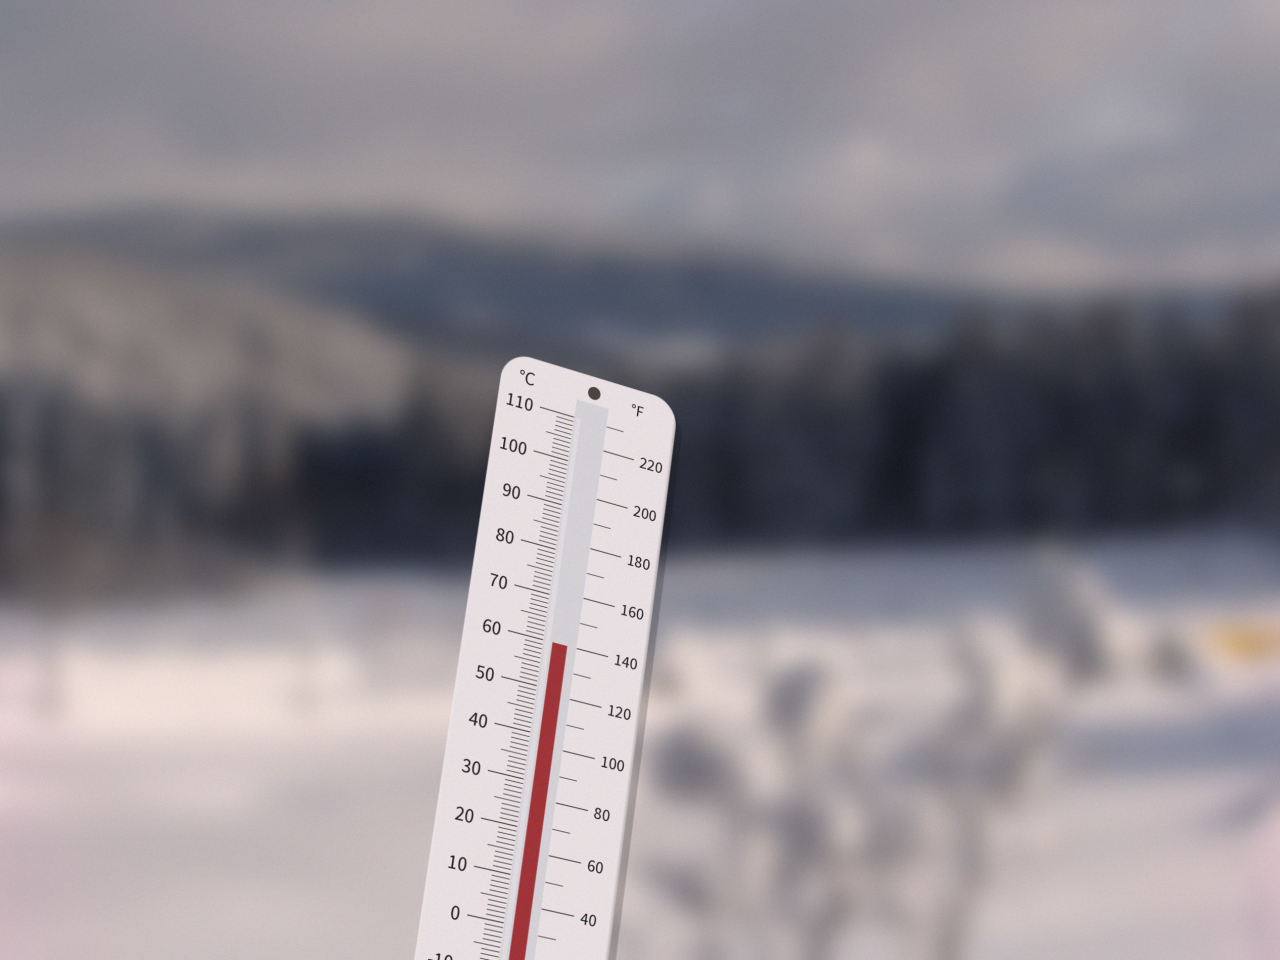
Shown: **60** °C
